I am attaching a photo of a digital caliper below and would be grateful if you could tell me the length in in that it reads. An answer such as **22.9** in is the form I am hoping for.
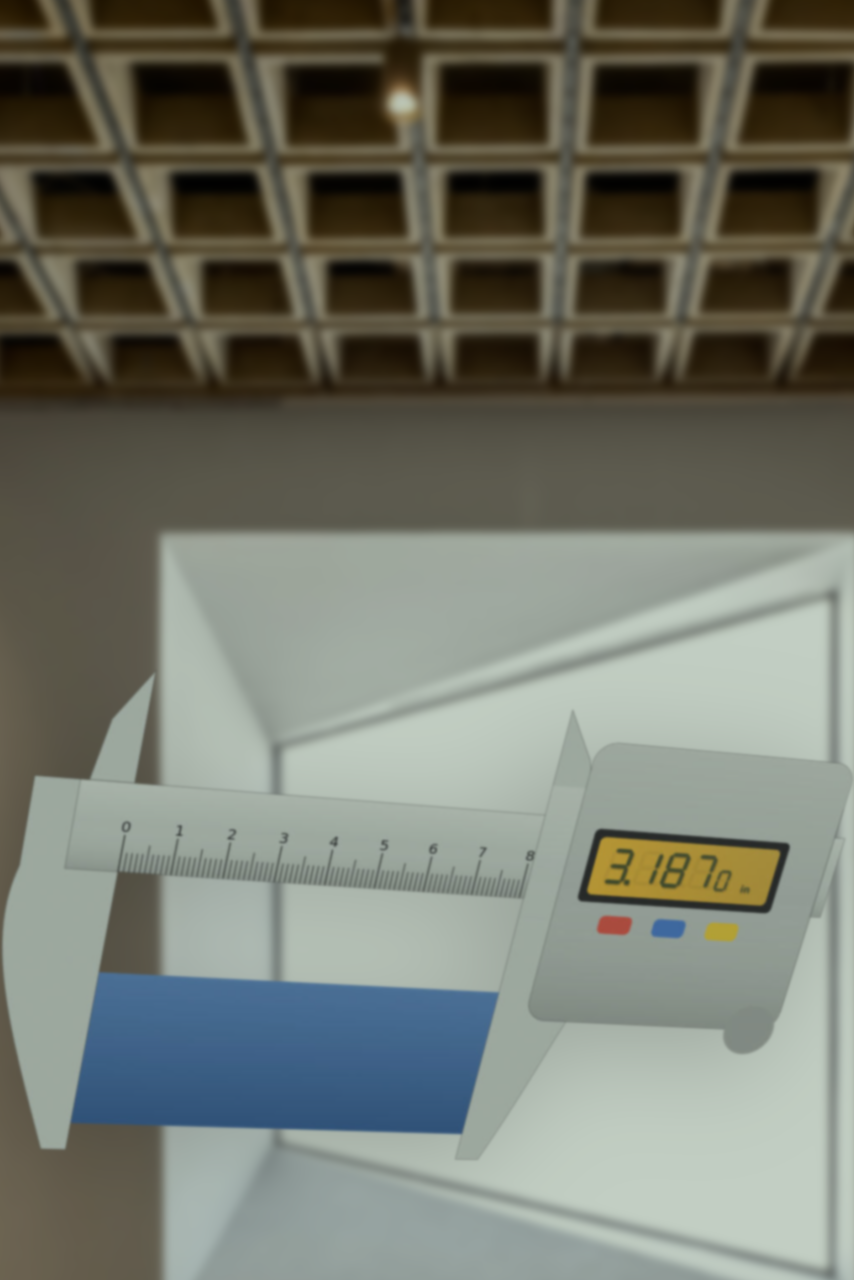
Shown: **3.1870** in
